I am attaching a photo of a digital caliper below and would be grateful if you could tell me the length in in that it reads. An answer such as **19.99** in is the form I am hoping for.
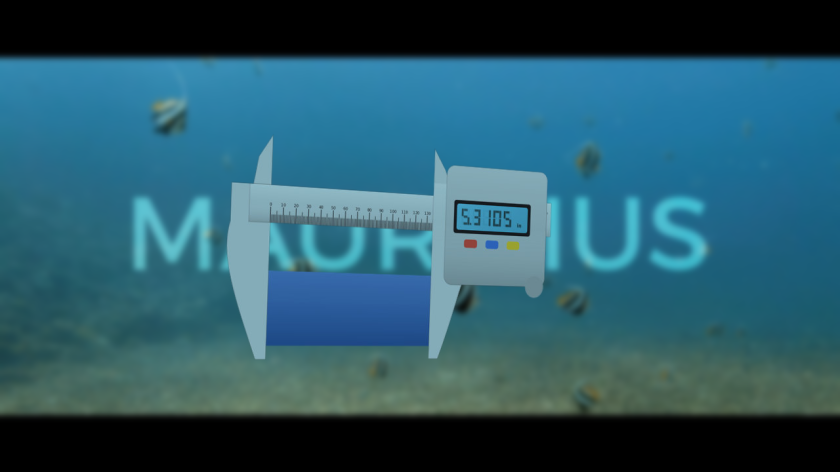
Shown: **5.3105** in
